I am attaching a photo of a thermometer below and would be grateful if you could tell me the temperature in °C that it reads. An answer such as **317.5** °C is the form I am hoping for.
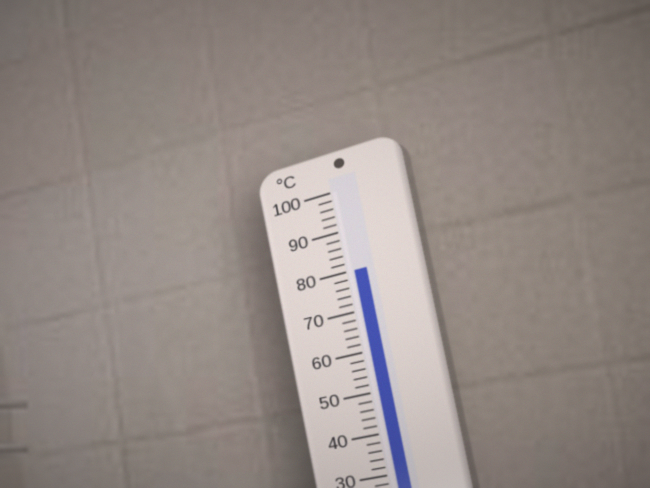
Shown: **80** °C
